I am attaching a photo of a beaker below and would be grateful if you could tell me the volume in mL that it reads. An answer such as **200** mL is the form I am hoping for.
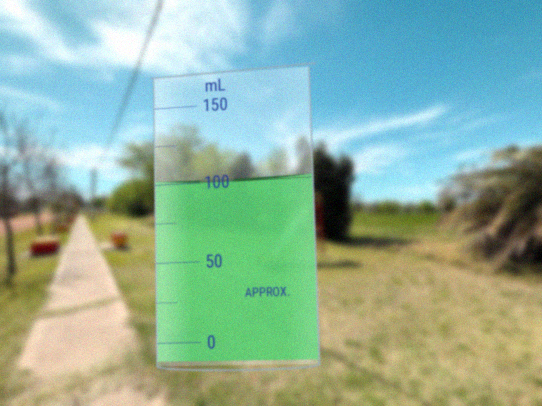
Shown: **100** mL
